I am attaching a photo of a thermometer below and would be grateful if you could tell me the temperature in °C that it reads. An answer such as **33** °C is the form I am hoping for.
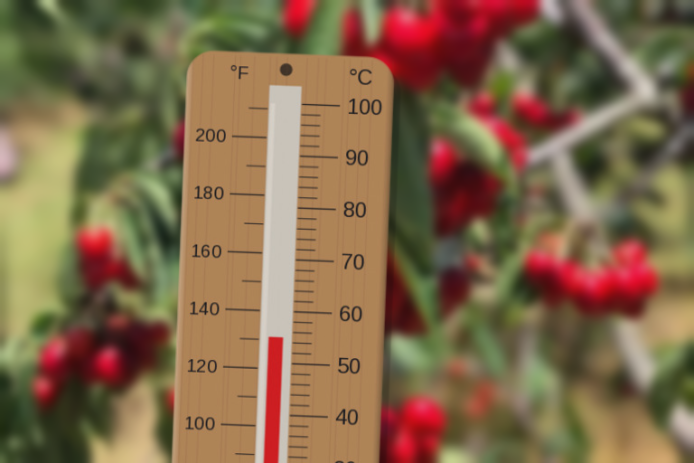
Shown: **55** °C
